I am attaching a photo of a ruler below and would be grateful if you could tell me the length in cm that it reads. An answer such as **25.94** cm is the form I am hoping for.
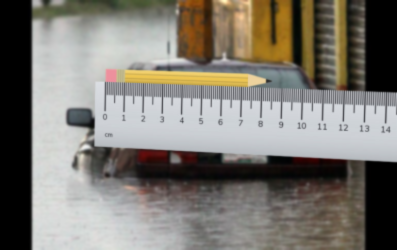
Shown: **8.5** cm
